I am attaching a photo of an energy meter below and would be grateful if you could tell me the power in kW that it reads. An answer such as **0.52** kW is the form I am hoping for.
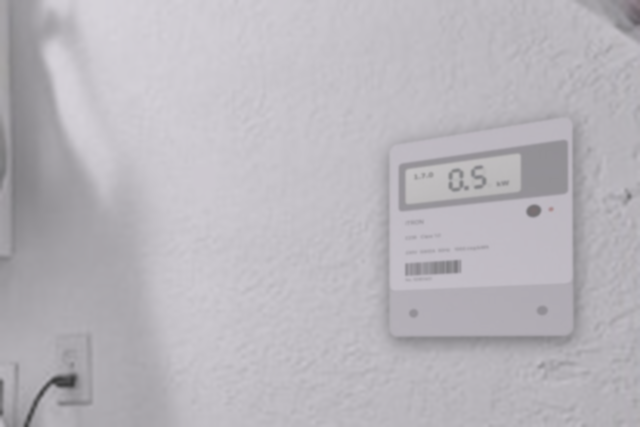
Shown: **0.5** kW
